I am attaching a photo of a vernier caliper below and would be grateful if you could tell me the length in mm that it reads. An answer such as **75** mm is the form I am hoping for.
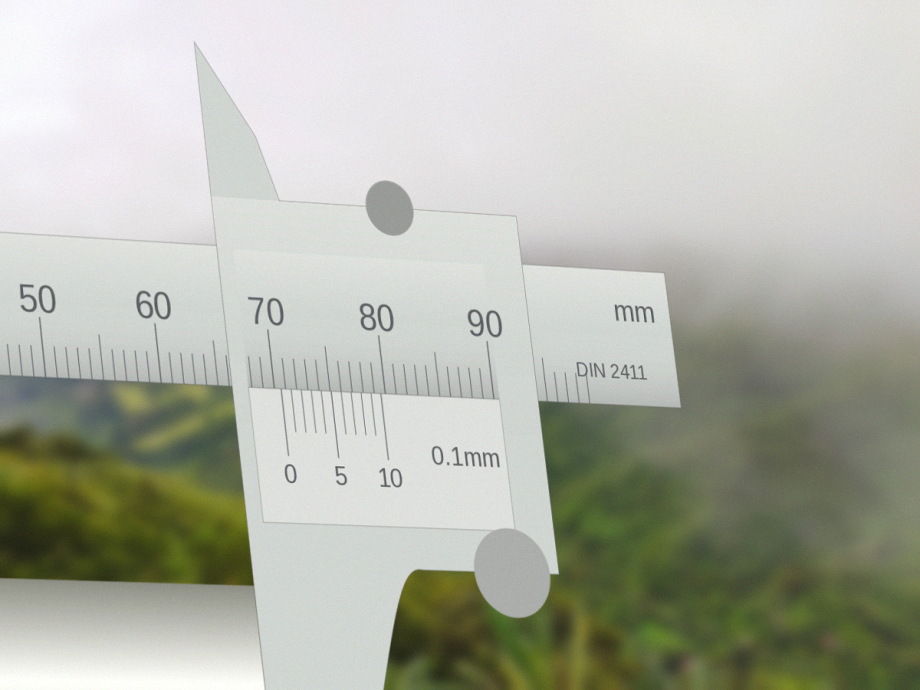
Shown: **70.6** mm
